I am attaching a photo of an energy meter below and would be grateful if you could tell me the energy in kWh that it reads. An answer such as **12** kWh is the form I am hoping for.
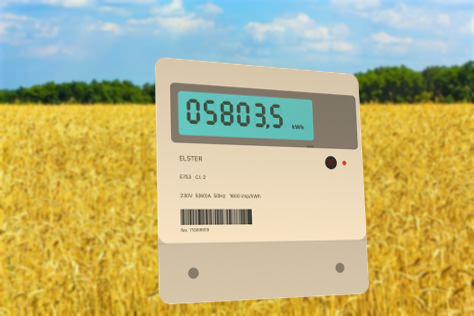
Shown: **5803.5** kWh
